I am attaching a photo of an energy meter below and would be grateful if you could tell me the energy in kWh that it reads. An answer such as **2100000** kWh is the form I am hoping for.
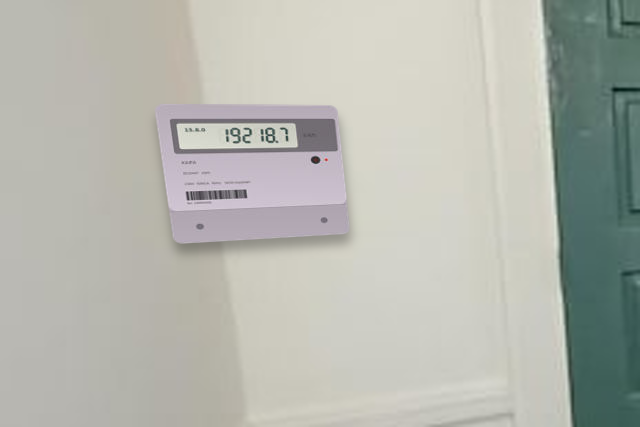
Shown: **19218.7** kWh
